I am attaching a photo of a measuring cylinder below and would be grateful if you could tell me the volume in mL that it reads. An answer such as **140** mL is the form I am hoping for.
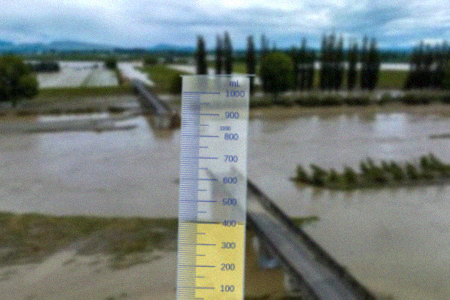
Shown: **400** mL
